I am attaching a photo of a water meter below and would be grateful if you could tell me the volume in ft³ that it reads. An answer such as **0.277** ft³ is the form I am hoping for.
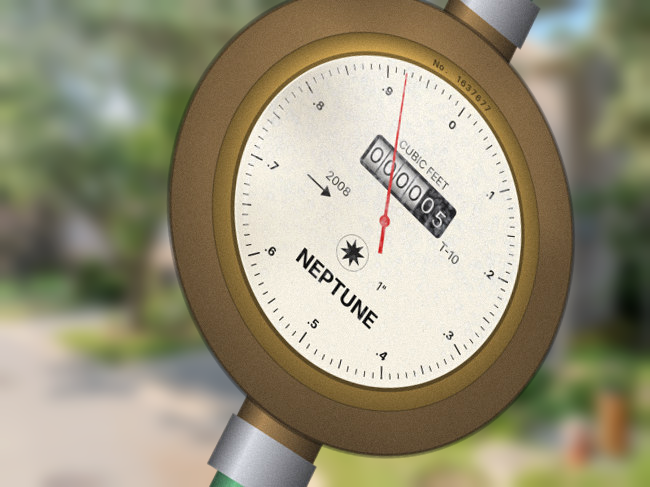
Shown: **4.92** ft³
